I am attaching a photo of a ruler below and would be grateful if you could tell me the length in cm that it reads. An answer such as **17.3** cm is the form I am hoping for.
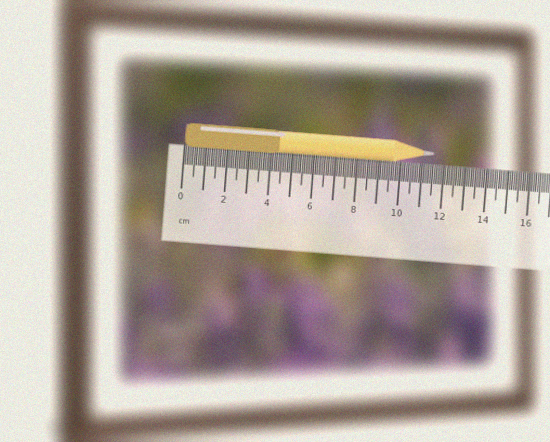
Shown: **11.5** cm
